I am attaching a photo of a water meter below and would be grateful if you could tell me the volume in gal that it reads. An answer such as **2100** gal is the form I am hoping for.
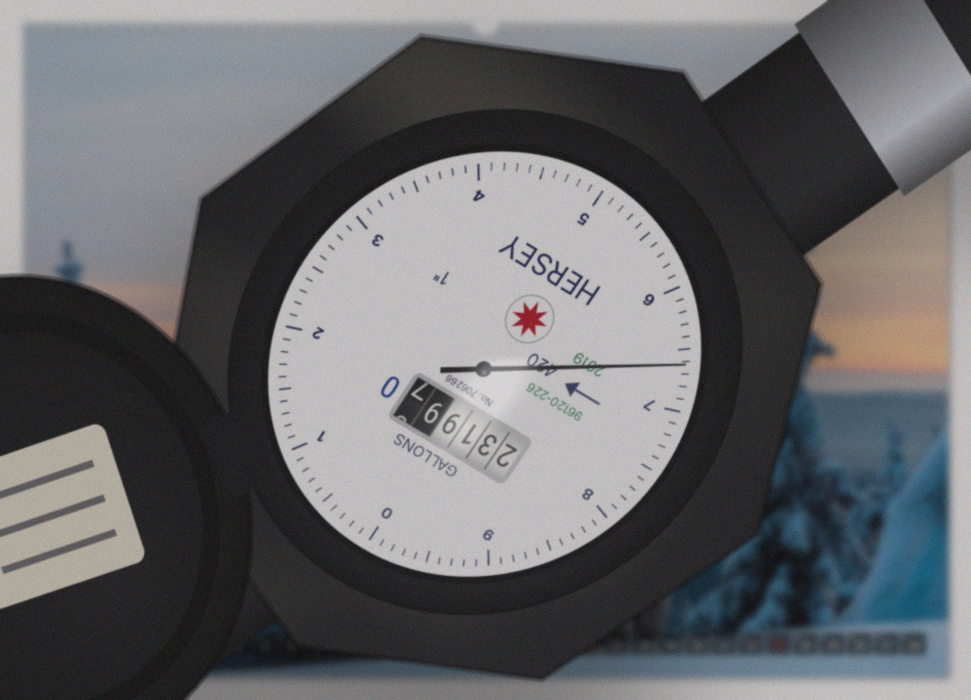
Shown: **2319966.6** gal
